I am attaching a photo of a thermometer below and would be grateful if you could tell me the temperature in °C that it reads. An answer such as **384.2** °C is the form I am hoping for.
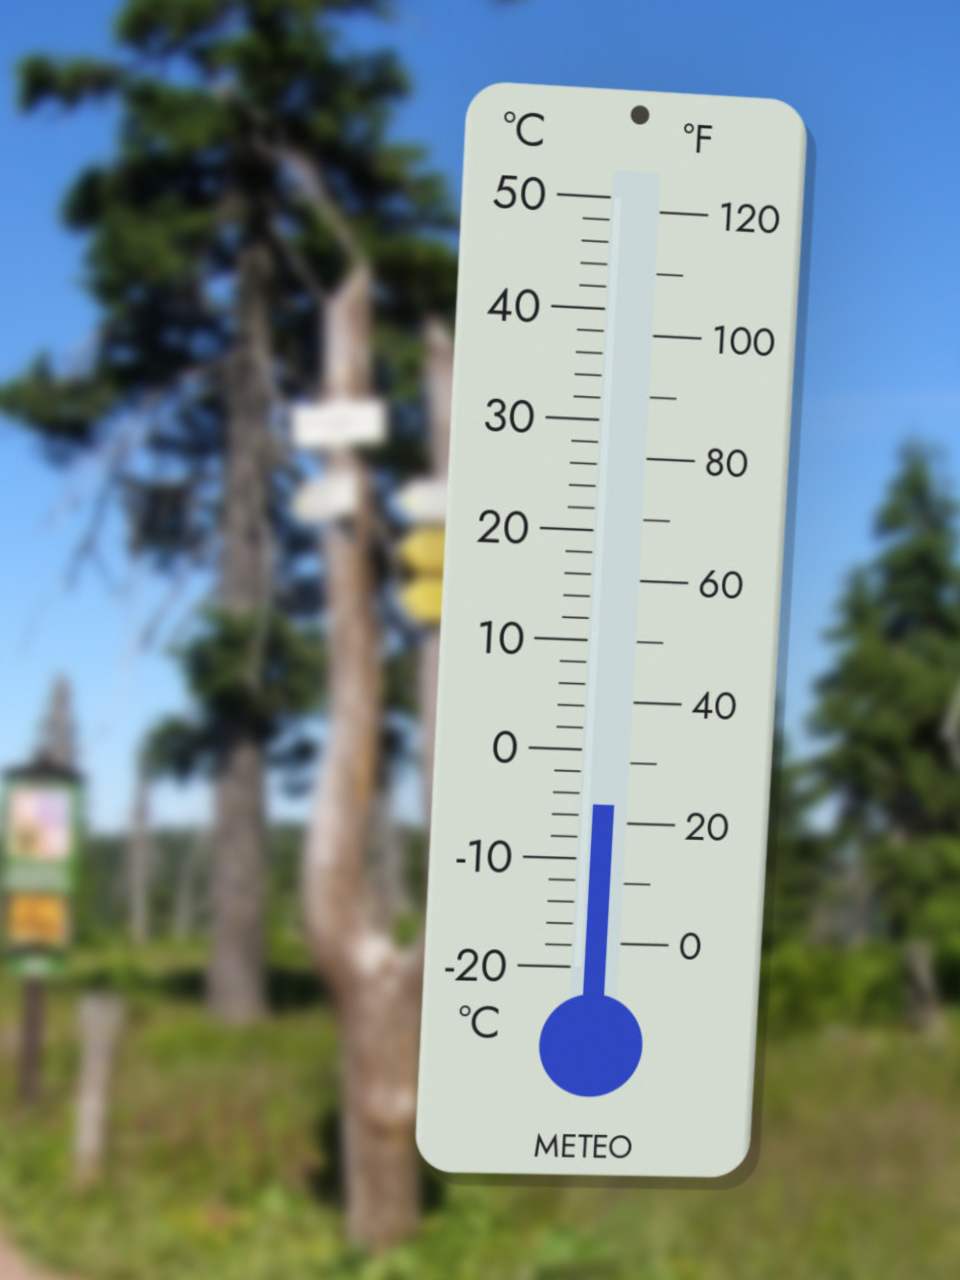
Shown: **-5** °C
